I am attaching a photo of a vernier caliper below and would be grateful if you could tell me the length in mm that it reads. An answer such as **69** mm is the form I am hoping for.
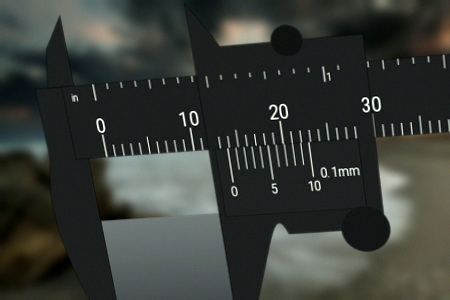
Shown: **13.8** mm
